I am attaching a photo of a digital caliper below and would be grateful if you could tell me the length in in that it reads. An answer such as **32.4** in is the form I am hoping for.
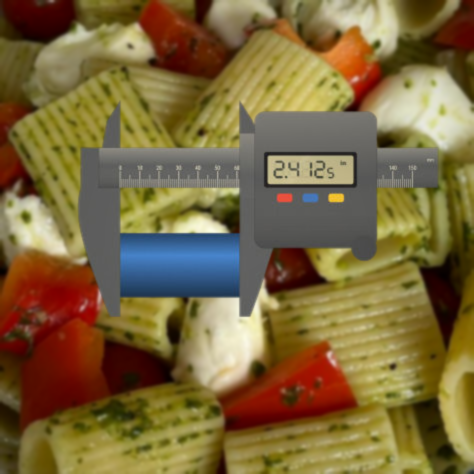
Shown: **2.4125** in
